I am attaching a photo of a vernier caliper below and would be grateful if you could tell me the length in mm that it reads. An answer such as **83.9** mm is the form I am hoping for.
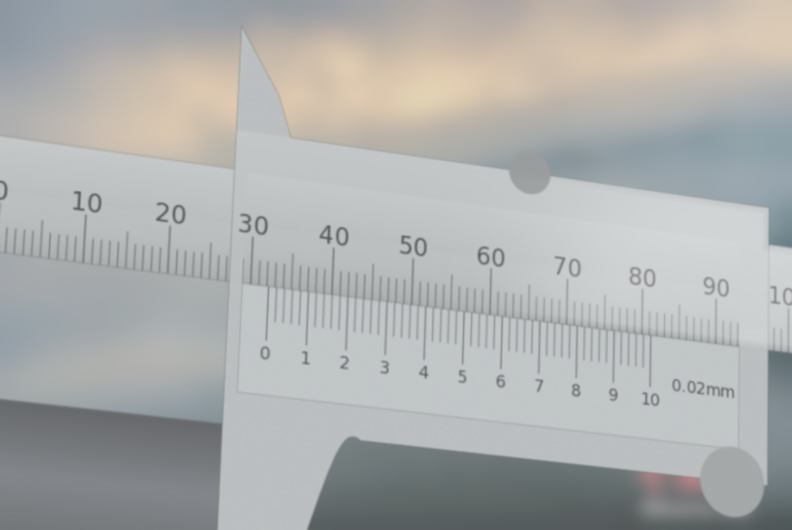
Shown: **32.2** mm
